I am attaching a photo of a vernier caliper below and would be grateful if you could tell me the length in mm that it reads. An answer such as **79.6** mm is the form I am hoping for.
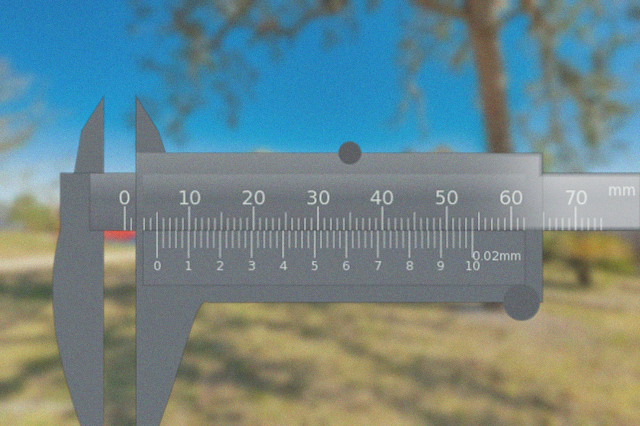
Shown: **5.0** mm
